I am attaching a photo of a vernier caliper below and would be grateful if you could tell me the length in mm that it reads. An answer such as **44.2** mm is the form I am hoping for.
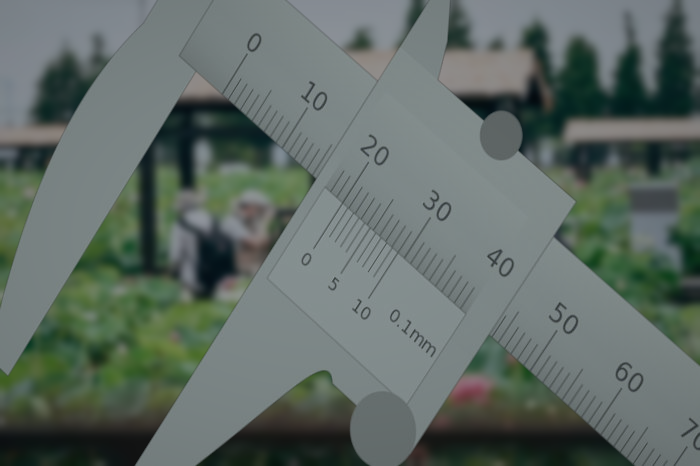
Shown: **20.0** mm
